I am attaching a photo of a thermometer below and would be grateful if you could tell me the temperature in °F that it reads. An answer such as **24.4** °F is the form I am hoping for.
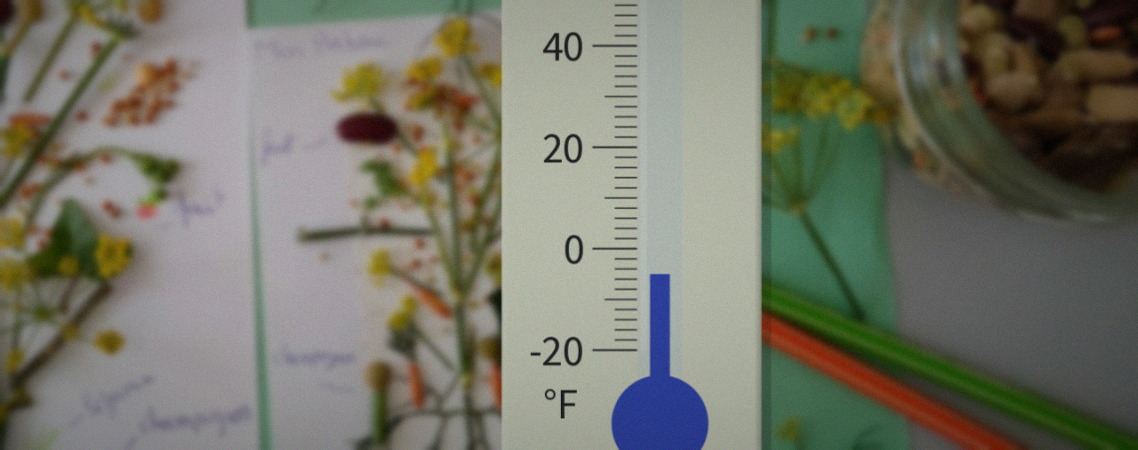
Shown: **-5** °F
